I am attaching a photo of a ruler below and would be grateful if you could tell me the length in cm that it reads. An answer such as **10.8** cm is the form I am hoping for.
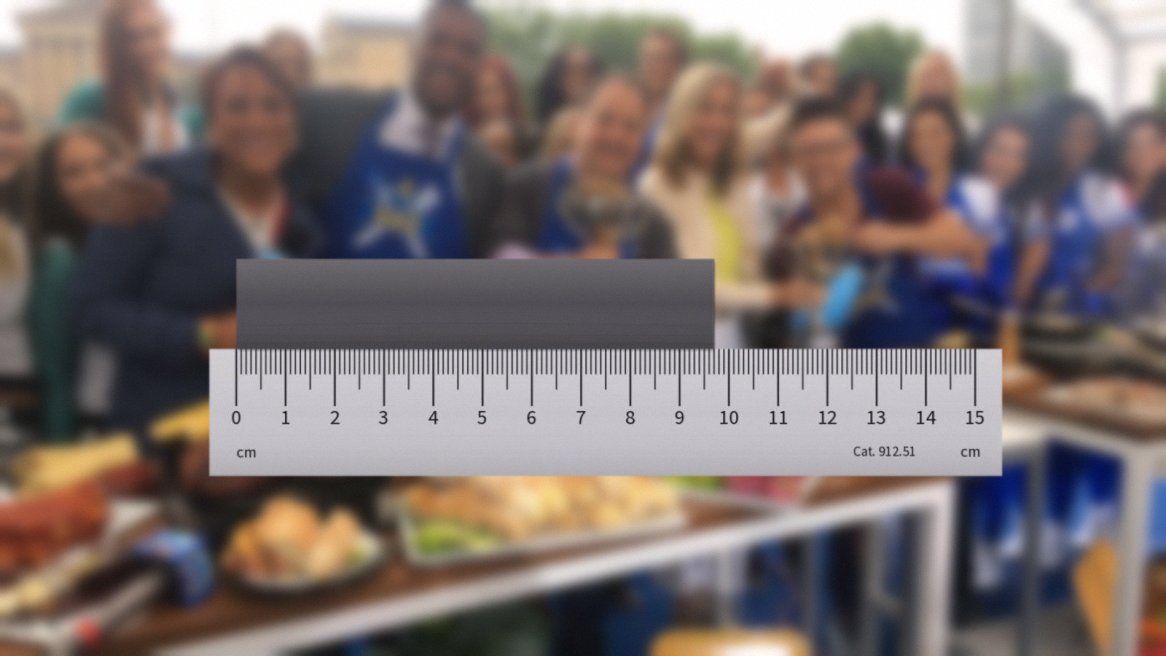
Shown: **9.7** cm
